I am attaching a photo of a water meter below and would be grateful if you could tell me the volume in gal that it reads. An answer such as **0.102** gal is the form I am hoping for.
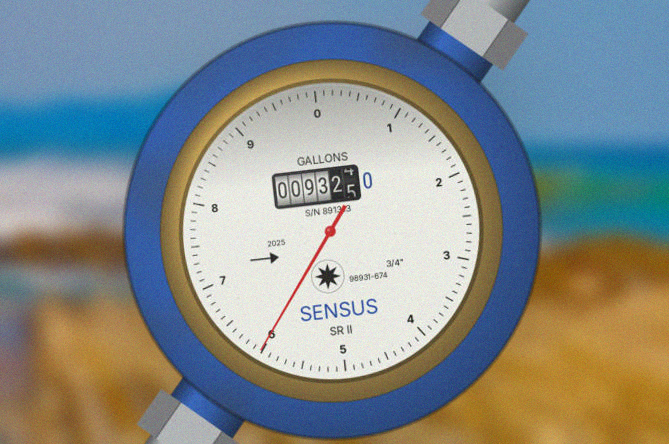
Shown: **93246.0** gal
